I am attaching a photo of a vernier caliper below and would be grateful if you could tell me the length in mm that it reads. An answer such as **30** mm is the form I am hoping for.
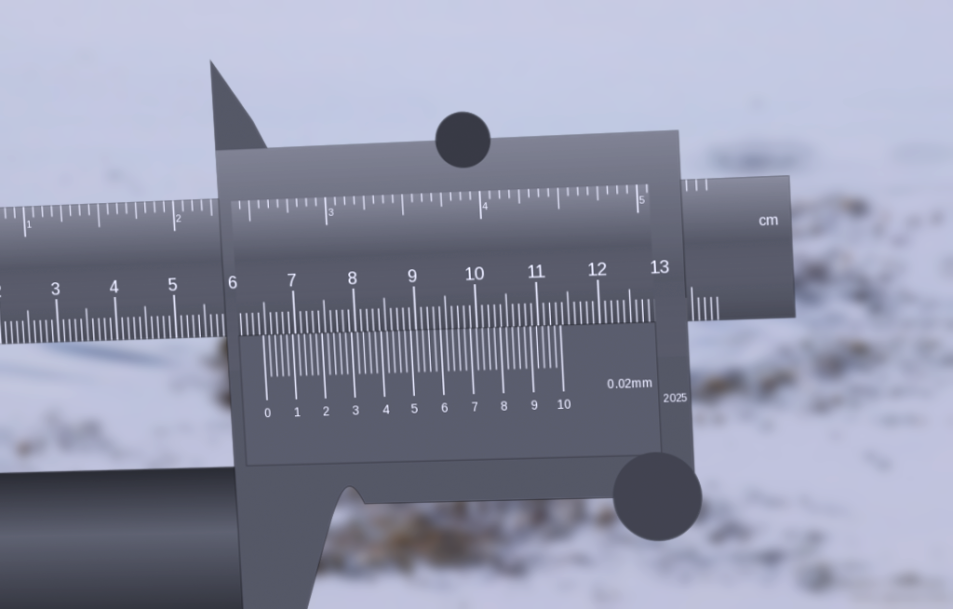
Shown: **64.6** mm
